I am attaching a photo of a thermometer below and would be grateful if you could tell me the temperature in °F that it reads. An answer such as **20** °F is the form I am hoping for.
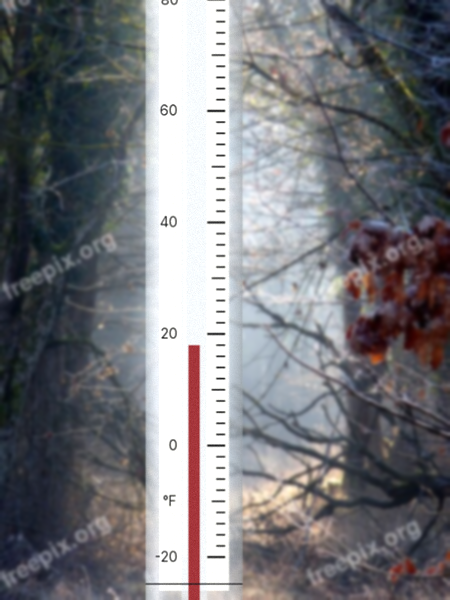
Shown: **18** °F
